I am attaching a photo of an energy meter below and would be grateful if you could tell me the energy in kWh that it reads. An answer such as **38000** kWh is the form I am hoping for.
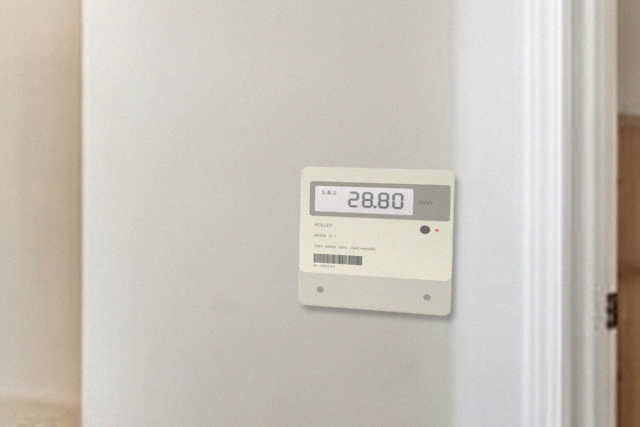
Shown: **28.80** kWh
